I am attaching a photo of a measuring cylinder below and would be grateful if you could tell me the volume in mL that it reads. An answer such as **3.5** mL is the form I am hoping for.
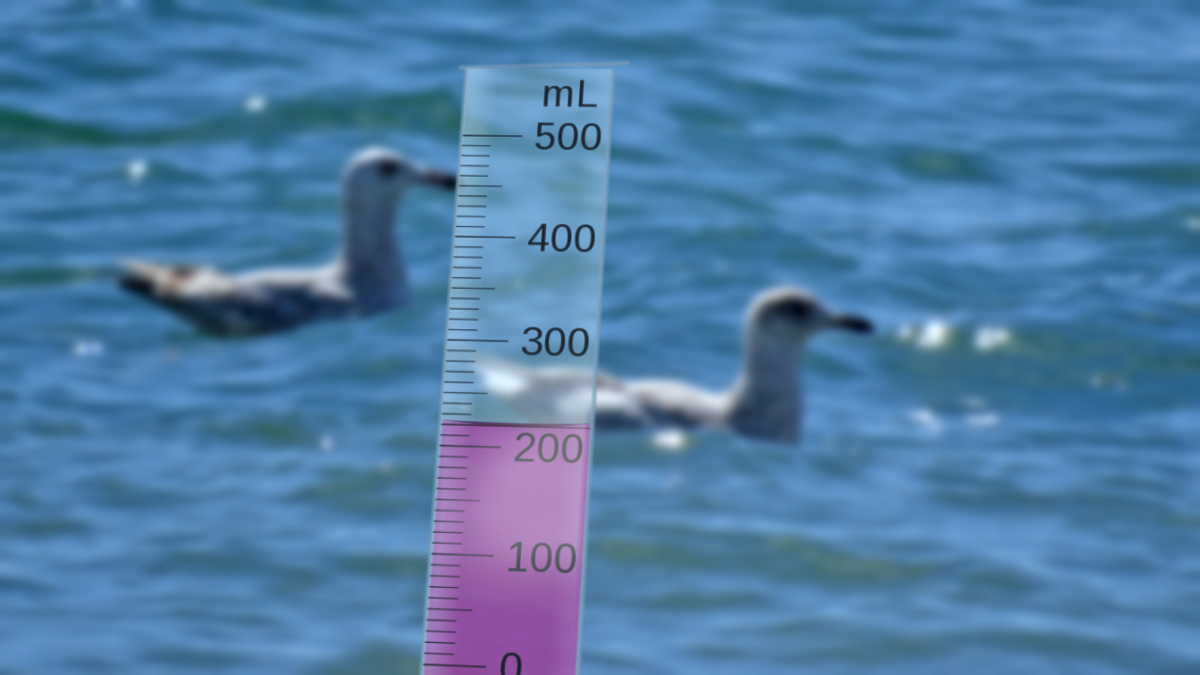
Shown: **220** mL
